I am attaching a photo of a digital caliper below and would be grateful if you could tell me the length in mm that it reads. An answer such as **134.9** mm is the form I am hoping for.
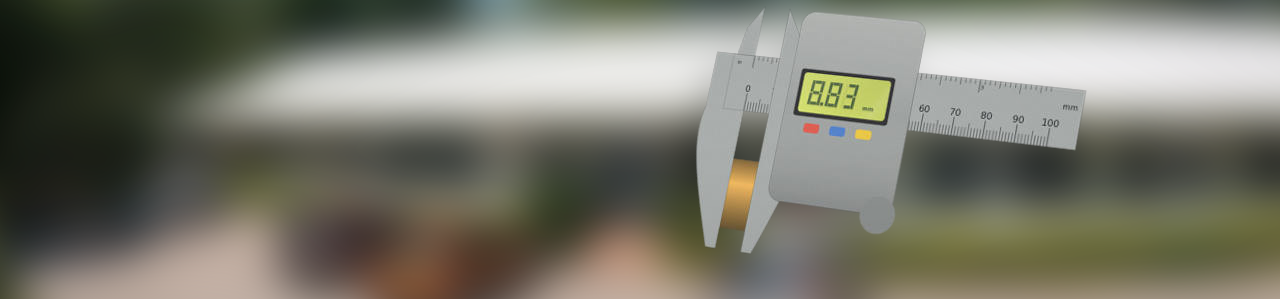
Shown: **8.83** mm
